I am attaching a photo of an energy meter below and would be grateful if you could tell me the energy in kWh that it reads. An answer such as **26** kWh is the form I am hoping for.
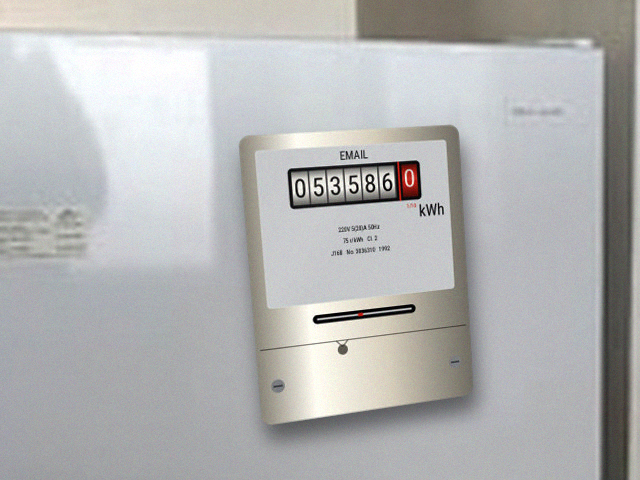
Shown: **53586.0** kWh
